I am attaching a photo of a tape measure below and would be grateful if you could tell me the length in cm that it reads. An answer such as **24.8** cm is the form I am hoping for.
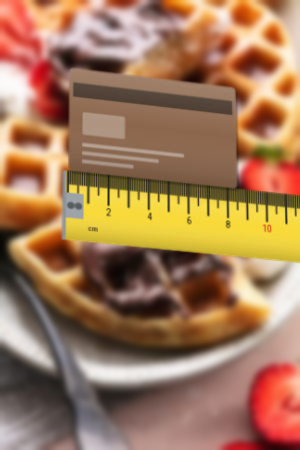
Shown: **8.5** cm
